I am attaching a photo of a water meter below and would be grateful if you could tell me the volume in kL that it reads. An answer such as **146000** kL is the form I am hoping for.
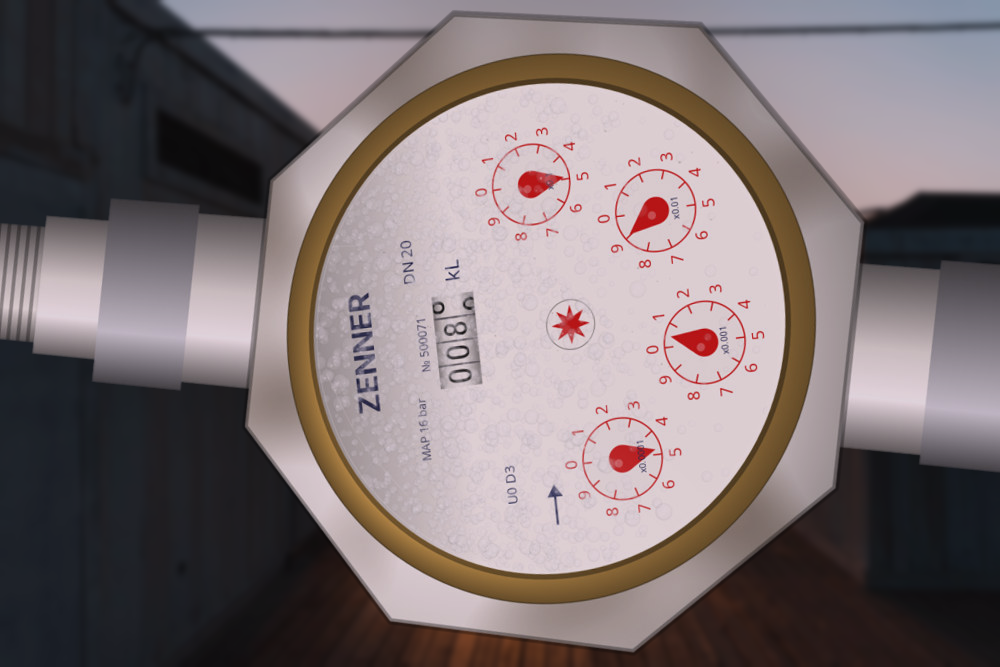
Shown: **88.4904** kL
